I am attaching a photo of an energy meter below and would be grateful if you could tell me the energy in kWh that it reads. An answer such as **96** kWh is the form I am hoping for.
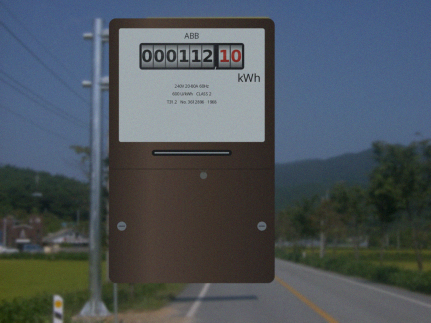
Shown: **112.10** kWh
